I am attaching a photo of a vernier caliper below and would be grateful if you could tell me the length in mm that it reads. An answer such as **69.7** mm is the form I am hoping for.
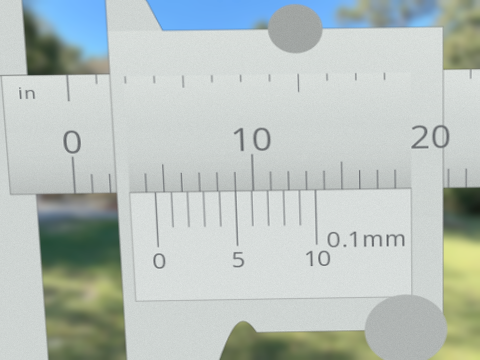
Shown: **4.5** mm
